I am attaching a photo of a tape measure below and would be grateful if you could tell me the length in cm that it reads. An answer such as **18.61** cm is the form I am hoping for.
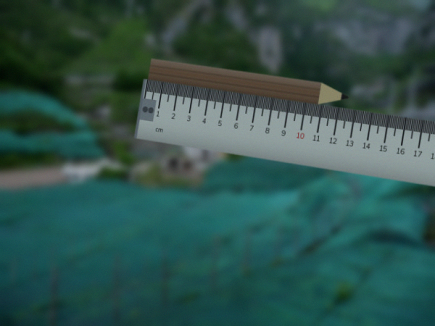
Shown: **12.5** cm
